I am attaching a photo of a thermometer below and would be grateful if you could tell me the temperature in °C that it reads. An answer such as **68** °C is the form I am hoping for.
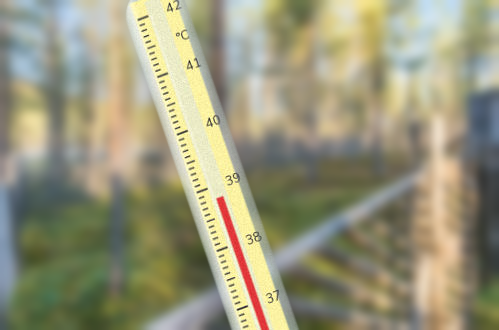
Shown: **38.8** °C
